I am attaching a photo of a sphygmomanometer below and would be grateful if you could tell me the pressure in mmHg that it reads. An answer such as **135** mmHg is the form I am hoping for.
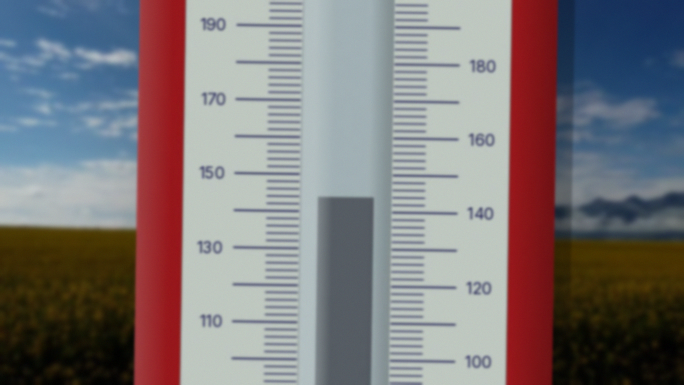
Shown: **144** mmHg
